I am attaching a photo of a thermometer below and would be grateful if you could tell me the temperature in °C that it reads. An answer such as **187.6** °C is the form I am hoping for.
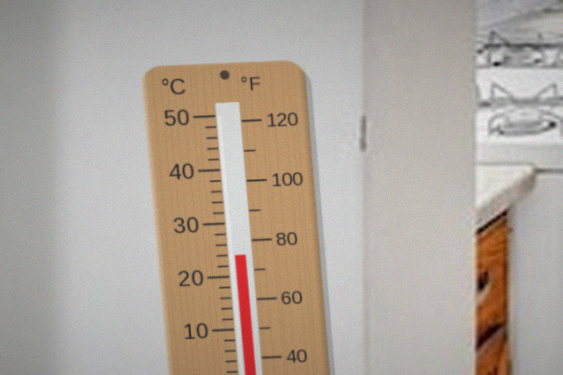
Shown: **24** °C
